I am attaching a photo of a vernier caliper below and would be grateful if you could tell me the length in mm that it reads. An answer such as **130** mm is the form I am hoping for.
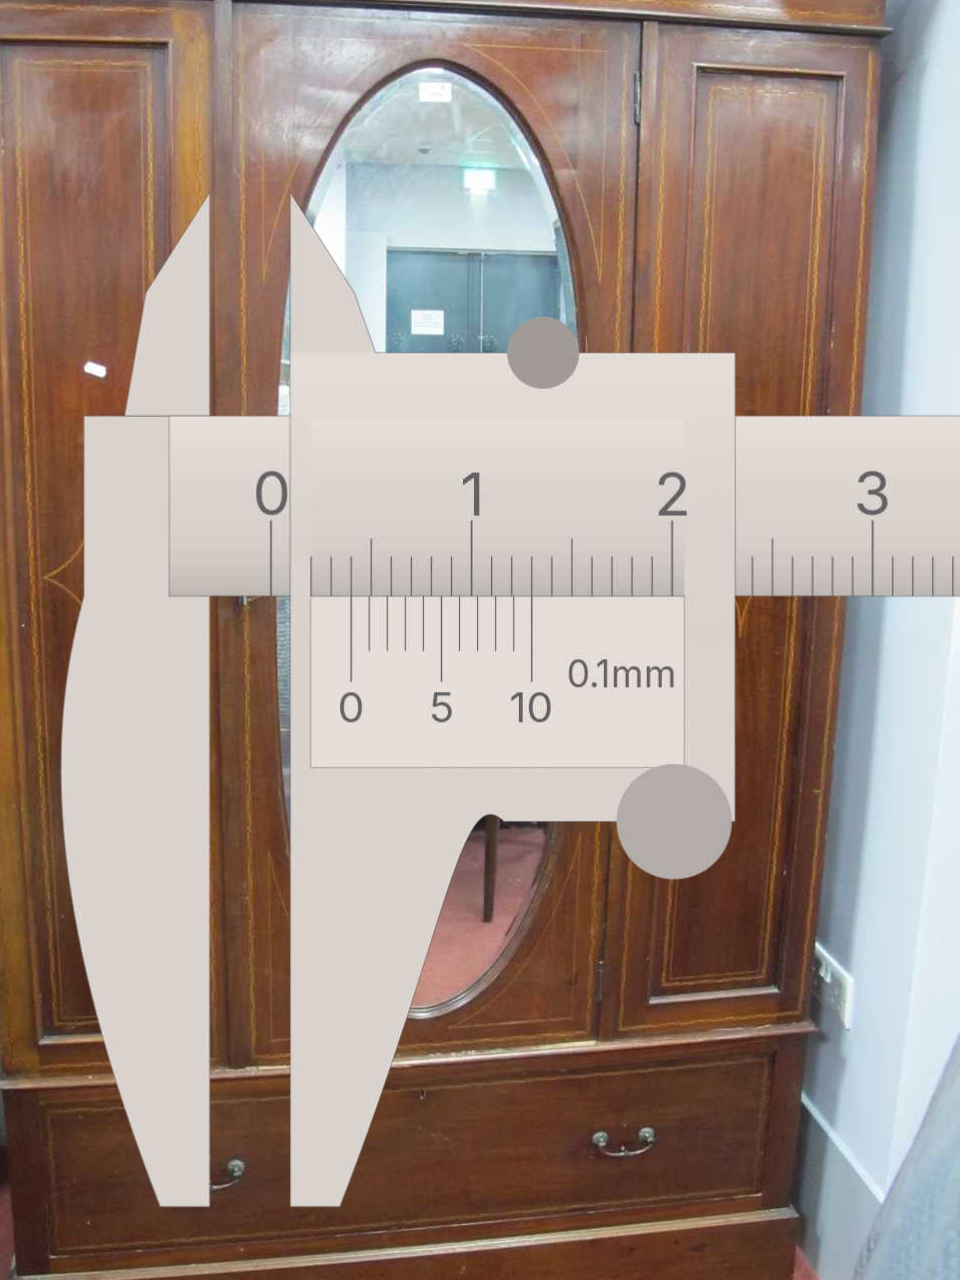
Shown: **4.0** mm
